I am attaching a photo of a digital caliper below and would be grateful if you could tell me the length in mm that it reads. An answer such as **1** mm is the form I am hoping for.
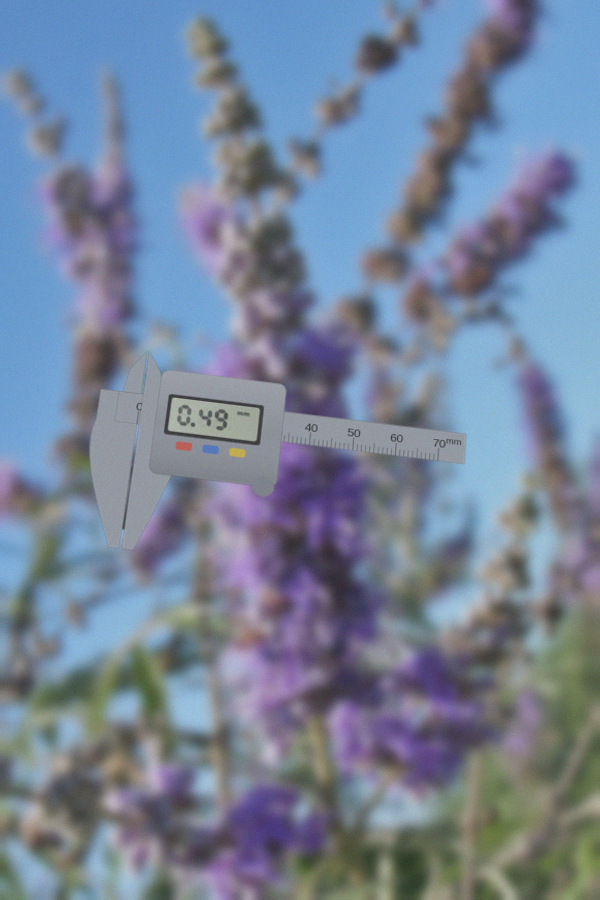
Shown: **0.49** mm
